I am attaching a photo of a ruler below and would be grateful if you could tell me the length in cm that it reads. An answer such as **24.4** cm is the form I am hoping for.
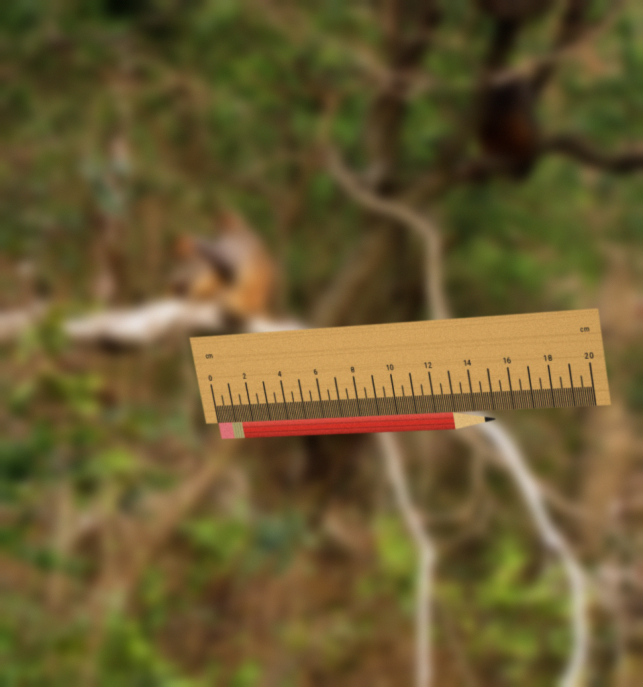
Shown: **15** cm
